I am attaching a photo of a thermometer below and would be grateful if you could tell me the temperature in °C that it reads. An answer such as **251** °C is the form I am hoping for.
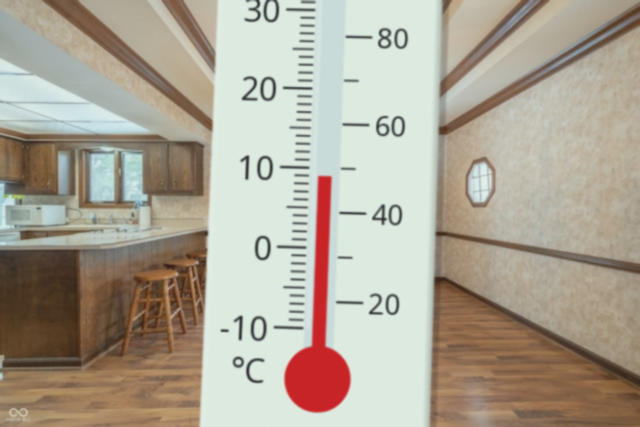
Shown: **9** °C
